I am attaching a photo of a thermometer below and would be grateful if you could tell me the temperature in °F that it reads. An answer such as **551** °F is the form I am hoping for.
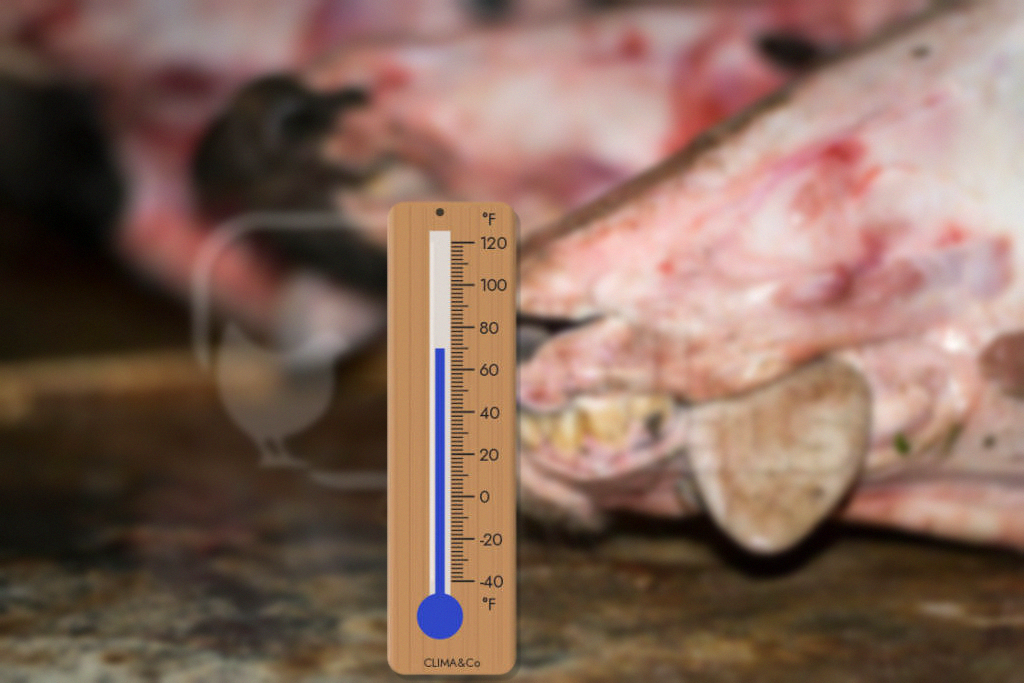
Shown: **70** °F
